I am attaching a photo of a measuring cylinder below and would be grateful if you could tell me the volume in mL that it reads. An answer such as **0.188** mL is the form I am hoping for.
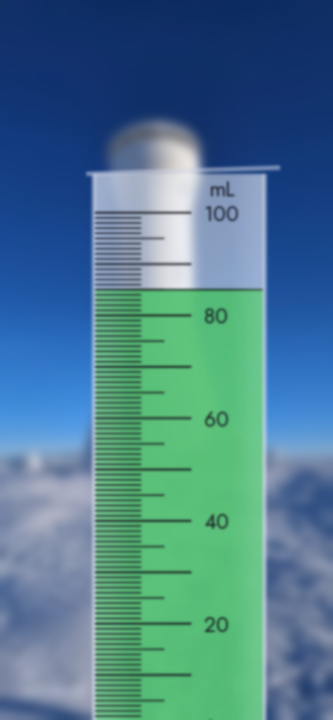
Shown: **85** mL
